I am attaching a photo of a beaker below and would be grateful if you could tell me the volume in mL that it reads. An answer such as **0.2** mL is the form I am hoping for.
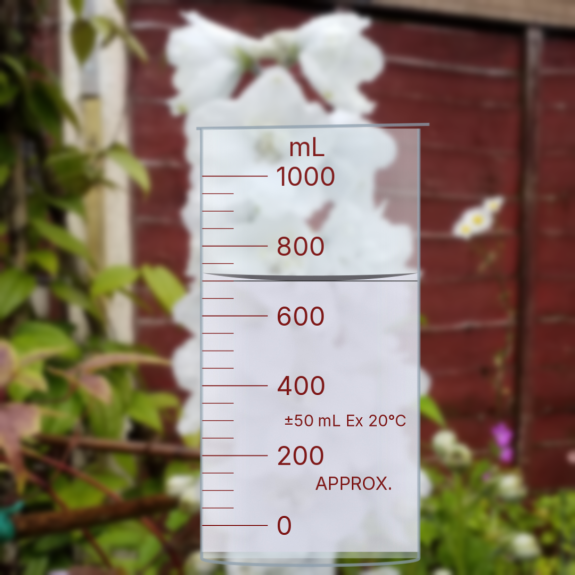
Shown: **700** mL
